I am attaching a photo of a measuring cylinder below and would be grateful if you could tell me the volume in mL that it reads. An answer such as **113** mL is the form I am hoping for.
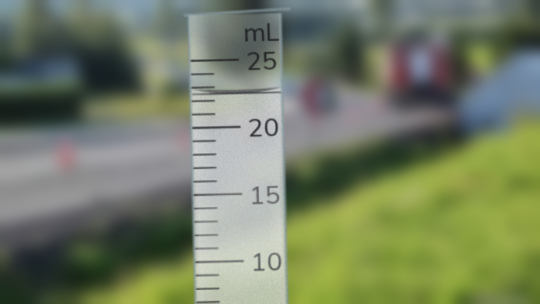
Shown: **22.5** mL
